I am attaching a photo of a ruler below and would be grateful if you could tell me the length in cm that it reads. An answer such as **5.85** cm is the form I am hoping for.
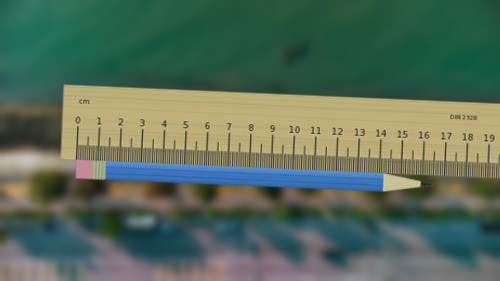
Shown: **16.5** cm
